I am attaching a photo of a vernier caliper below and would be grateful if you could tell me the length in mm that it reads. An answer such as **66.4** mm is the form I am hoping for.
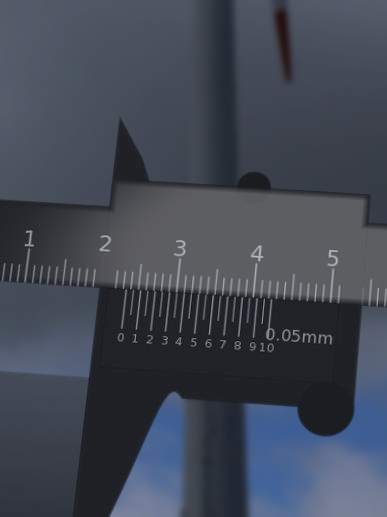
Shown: **23.4** mm
